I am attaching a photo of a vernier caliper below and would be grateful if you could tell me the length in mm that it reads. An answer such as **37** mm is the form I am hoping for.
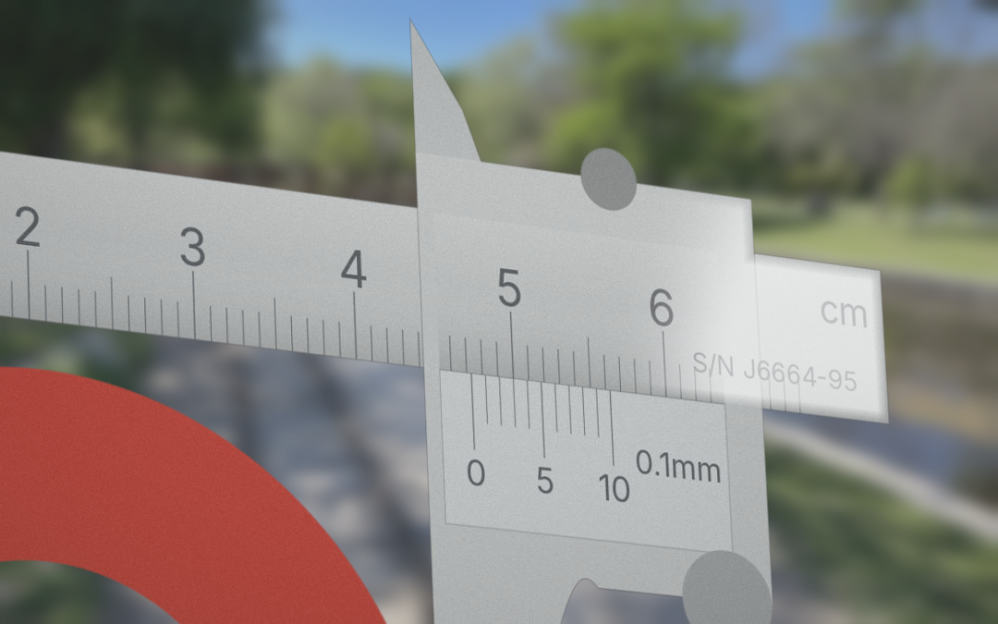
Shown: **47.3** mm
